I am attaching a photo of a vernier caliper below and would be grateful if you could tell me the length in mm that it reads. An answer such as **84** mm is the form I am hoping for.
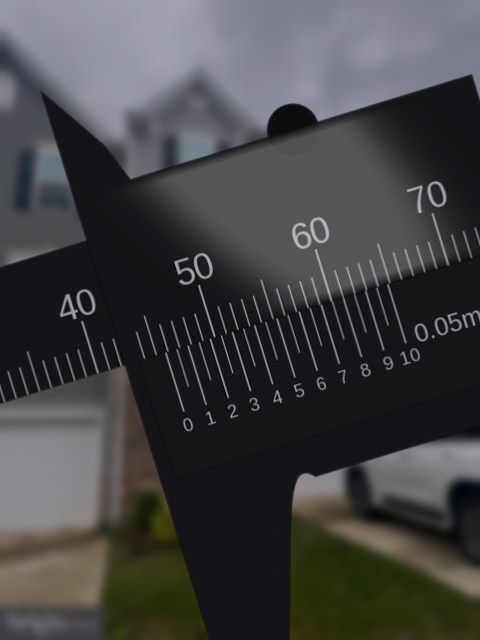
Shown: **45.8** mm
